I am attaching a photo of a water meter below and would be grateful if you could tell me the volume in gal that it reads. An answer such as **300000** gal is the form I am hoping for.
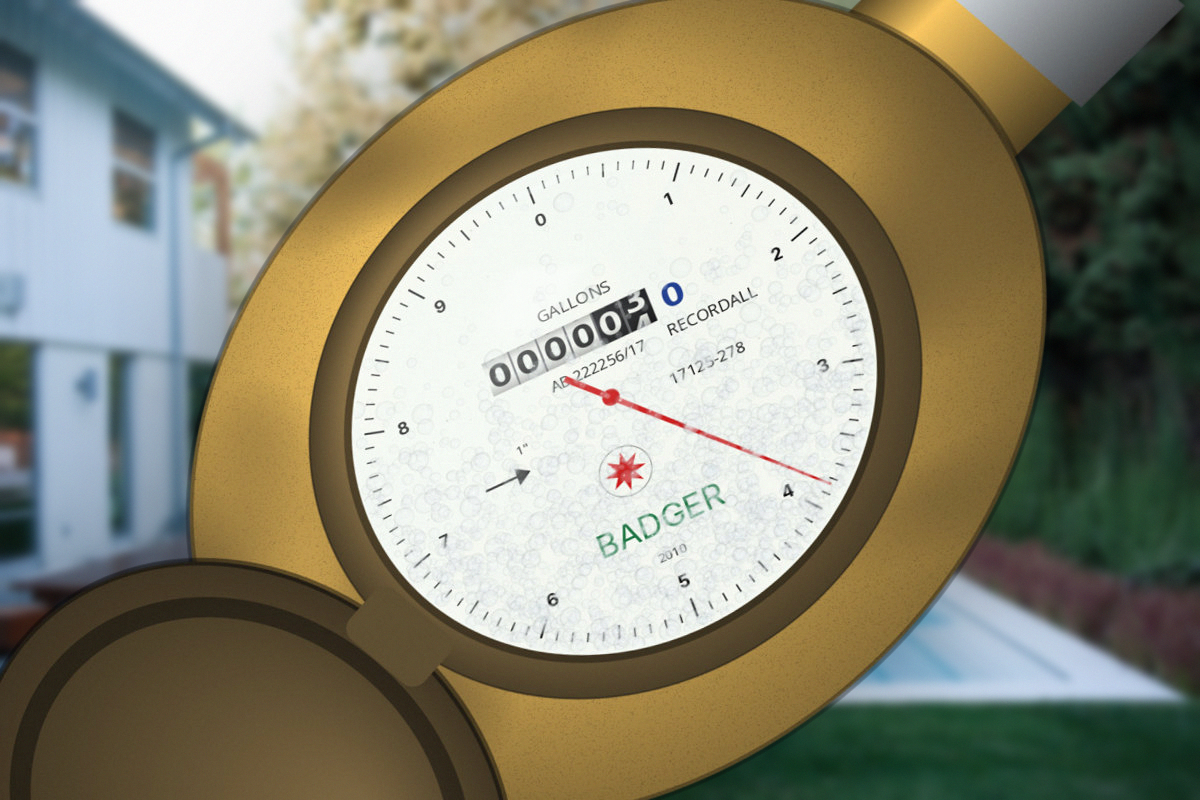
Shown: **33.8** gal
